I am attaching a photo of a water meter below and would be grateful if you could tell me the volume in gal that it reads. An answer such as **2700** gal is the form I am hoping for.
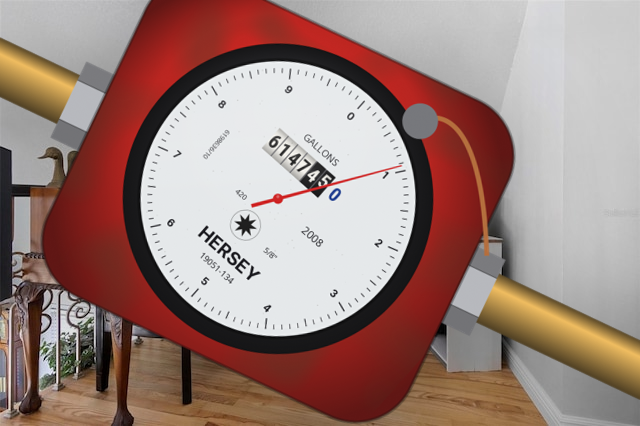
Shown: **6147450.9** gal
